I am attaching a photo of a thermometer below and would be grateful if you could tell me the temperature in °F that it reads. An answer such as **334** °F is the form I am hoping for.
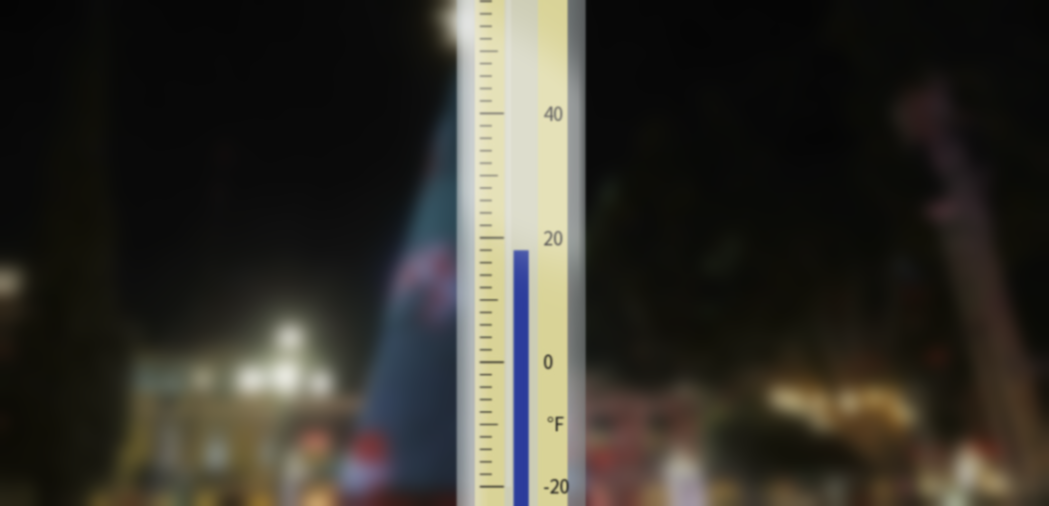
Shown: **18** °F
